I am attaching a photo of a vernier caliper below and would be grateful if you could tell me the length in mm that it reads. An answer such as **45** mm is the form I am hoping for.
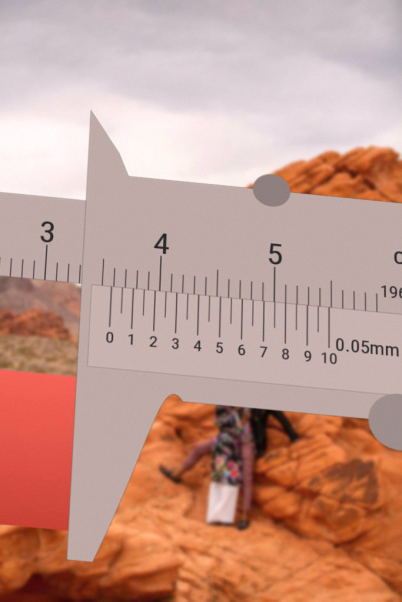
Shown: **35.8** mm
